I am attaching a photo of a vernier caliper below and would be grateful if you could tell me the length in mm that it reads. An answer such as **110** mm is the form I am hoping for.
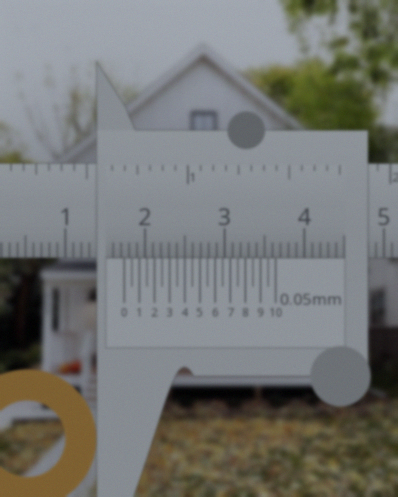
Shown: **17.4** mm
